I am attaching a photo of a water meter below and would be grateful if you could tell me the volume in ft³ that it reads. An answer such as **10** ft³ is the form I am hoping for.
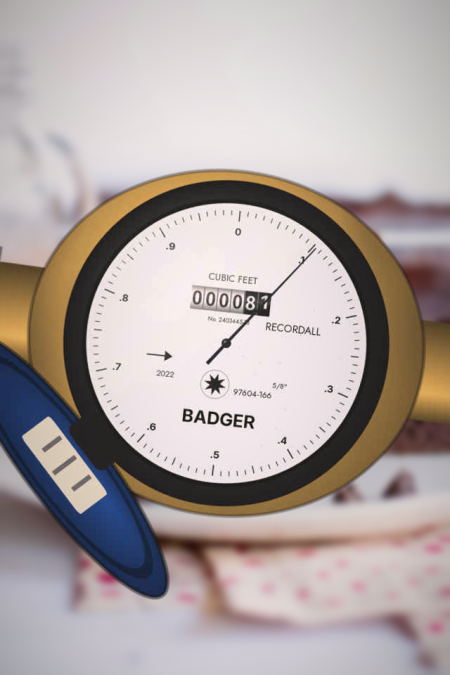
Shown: **81.10** ft³
